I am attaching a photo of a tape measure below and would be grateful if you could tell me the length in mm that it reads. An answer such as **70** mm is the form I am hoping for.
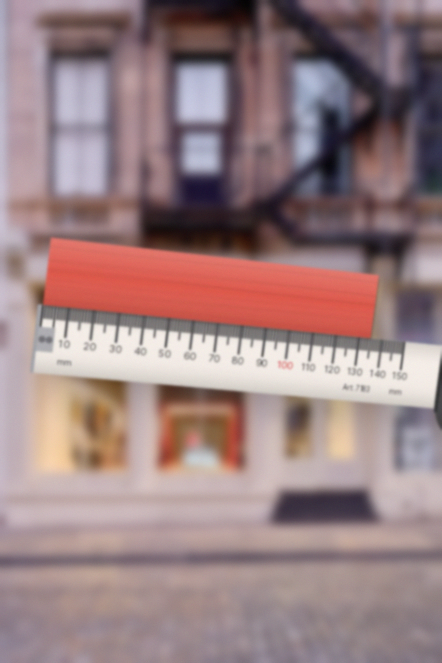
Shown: **135** mm
